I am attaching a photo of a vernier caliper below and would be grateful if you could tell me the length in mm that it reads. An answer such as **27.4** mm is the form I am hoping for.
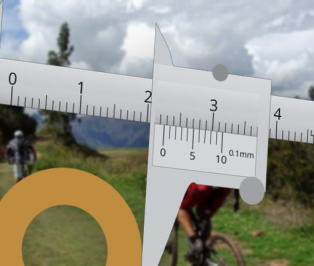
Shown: **22.6** mm
